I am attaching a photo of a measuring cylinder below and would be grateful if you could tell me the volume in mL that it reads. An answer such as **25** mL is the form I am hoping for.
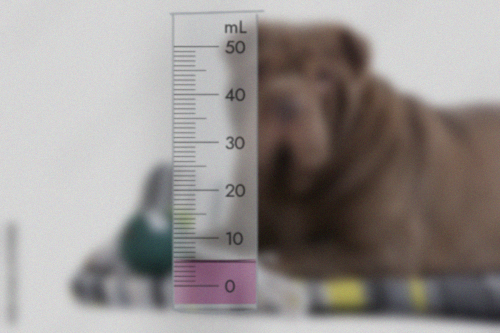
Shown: **5** mL
